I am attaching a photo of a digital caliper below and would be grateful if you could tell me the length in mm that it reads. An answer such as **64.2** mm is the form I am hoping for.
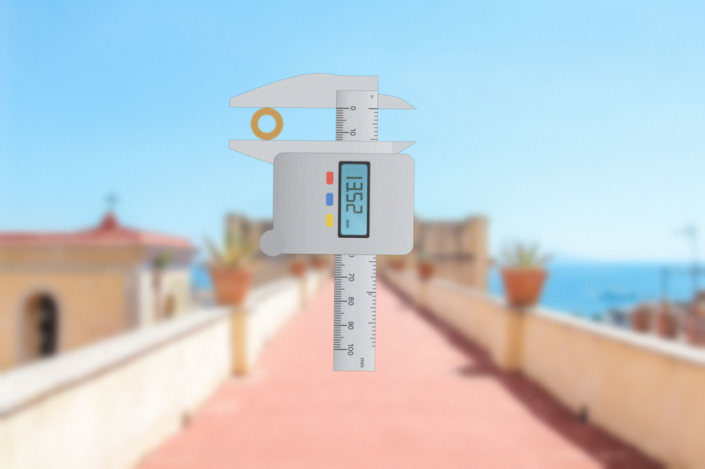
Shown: **13.52** mm
